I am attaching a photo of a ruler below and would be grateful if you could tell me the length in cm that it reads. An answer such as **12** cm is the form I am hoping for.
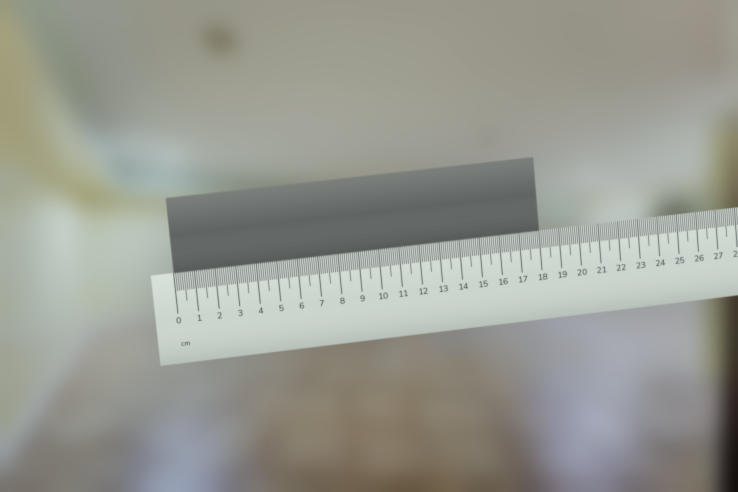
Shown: **18** cm
